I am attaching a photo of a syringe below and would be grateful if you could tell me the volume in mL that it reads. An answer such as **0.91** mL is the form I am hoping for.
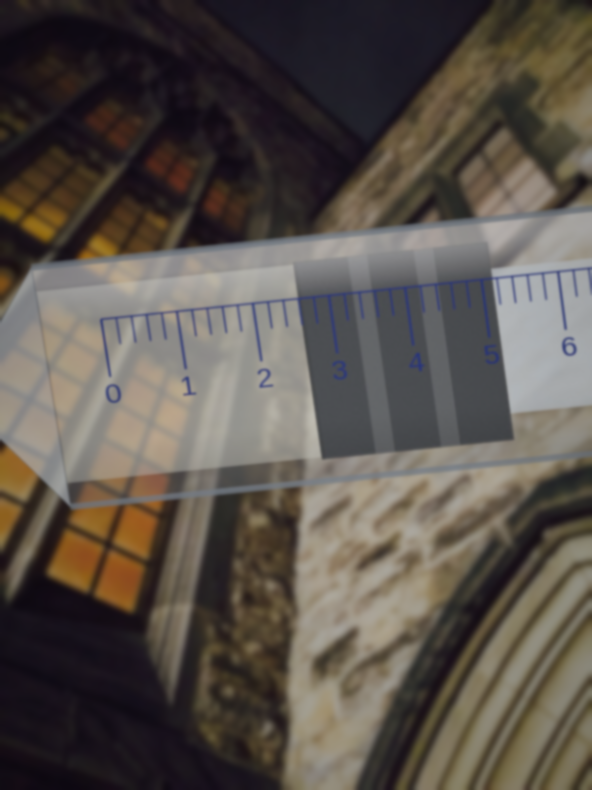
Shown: **2.6** mL
